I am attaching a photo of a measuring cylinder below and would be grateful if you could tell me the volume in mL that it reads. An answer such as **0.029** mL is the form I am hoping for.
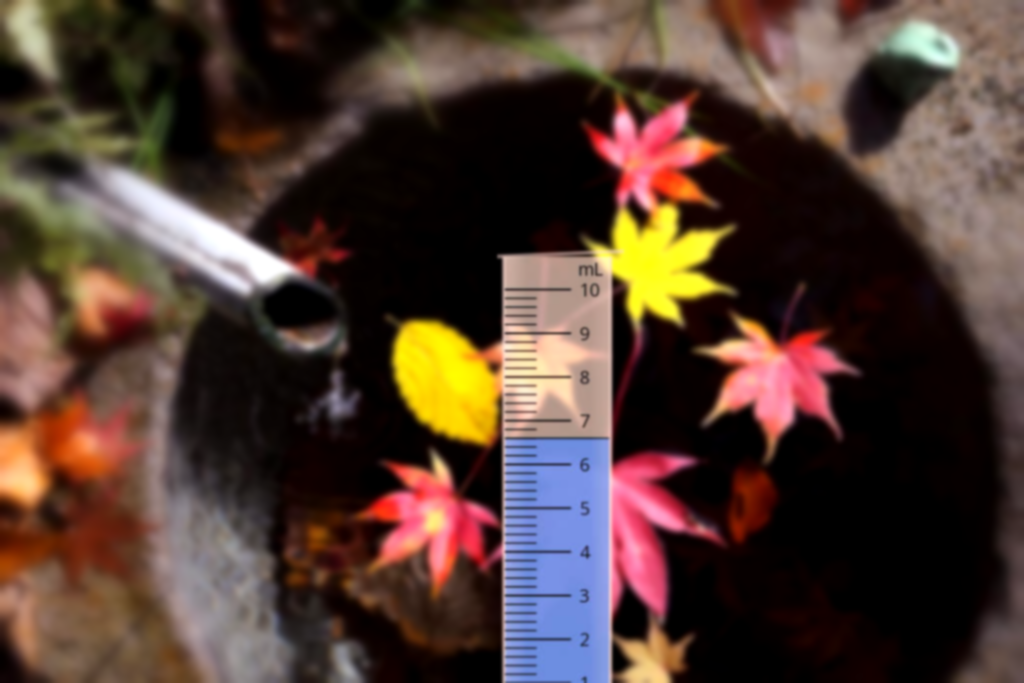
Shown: **6.6** mL
